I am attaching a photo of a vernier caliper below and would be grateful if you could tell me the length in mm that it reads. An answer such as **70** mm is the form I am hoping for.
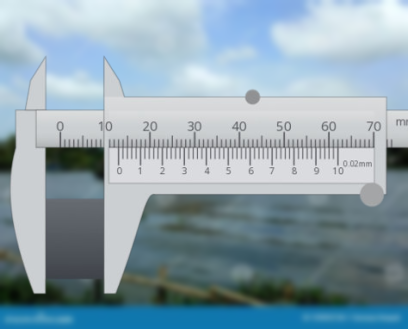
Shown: **13.0** mm
